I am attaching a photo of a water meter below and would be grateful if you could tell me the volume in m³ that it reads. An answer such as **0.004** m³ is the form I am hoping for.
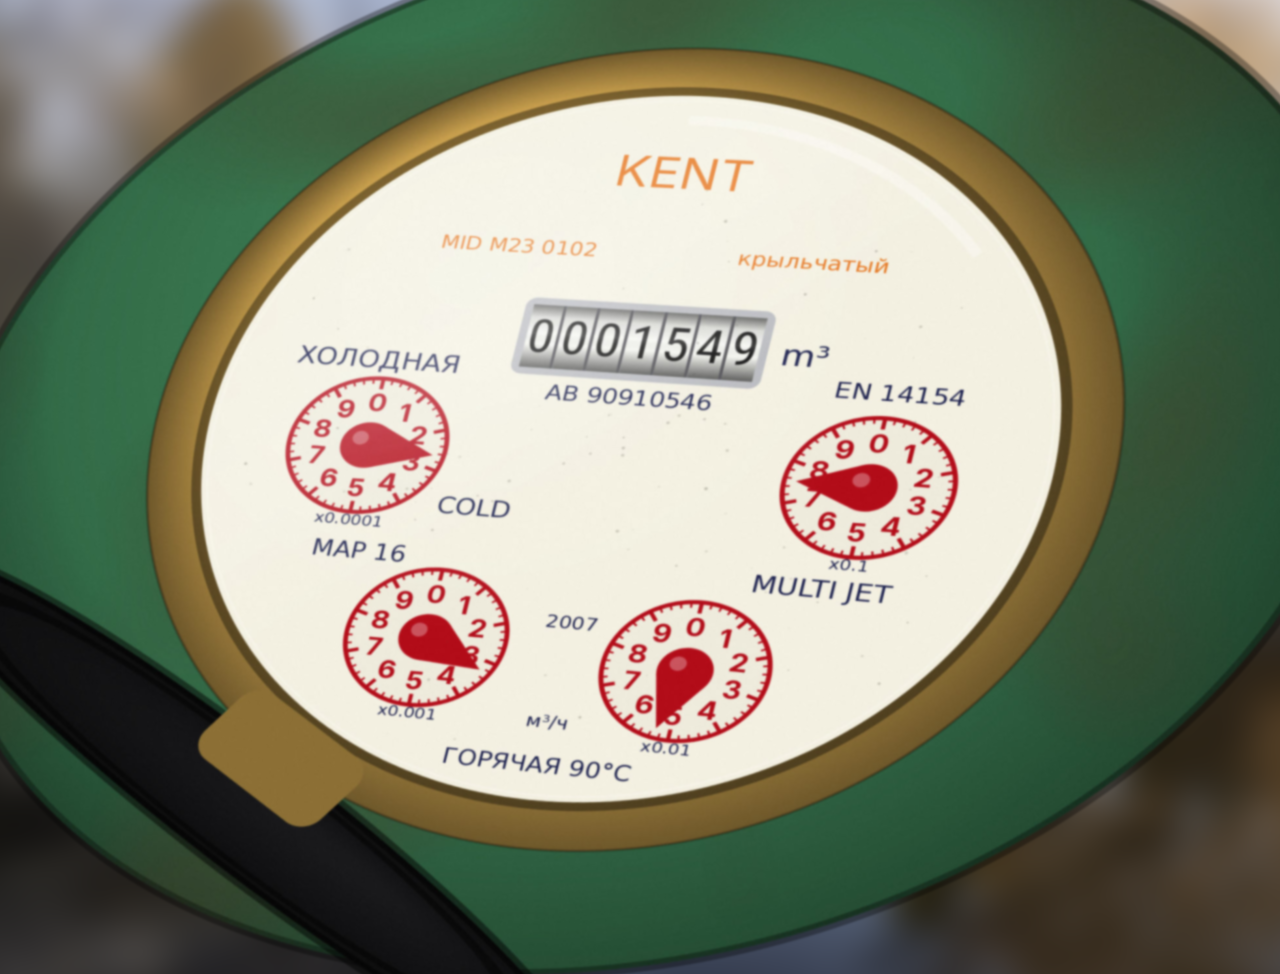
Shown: **1549.7532** m³
